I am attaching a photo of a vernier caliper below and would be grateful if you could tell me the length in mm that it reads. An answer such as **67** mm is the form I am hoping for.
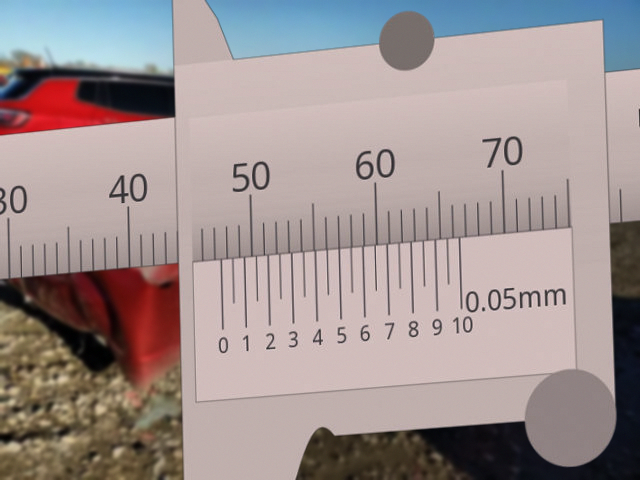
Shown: **47.5** mm
